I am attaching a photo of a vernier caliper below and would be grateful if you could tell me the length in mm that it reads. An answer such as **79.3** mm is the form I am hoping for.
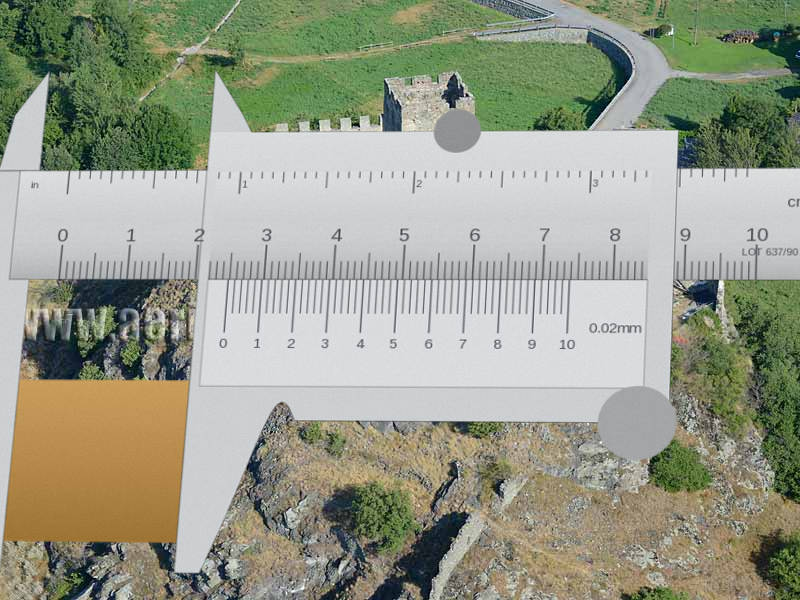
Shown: **24.8** mm
